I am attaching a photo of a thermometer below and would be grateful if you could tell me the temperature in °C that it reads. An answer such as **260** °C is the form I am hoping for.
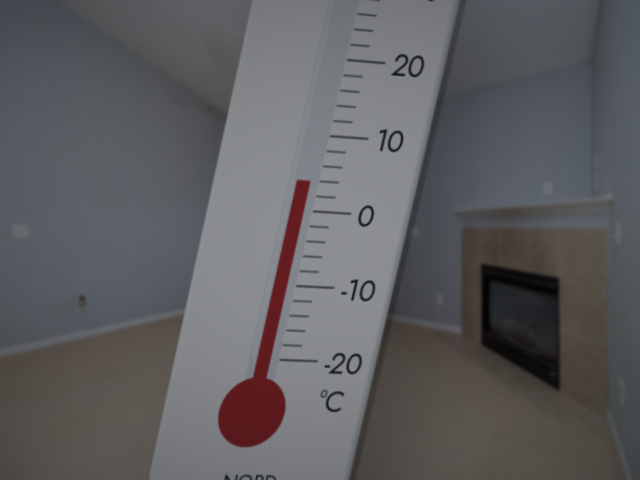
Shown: **4** °C
